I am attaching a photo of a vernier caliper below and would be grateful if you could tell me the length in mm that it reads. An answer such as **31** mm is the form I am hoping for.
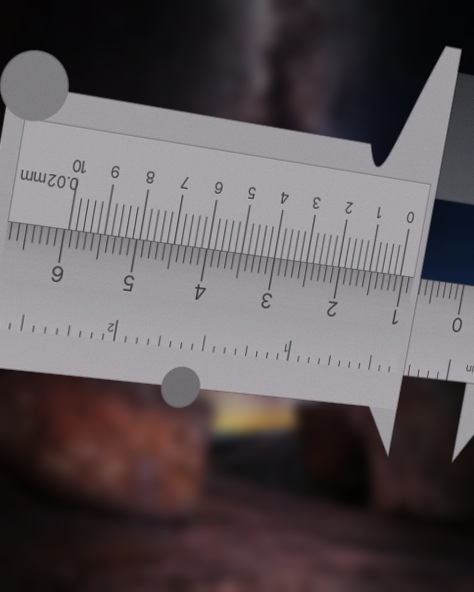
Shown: **10.4** mm
